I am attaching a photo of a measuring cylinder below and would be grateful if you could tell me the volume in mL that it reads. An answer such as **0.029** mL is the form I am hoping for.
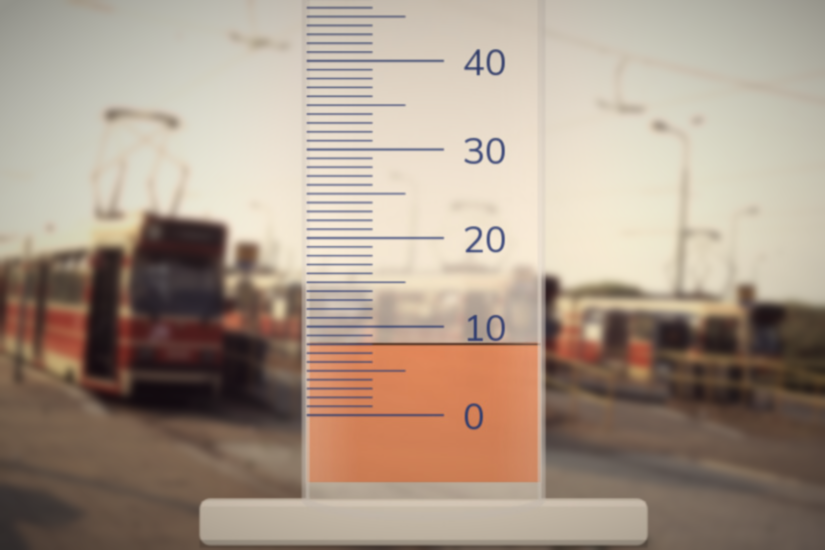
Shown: **8** mL
